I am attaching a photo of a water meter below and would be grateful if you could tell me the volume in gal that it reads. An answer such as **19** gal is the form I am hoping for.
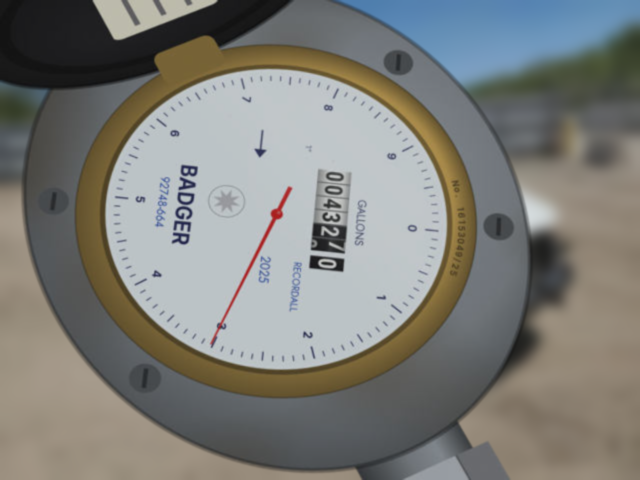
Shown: **43273.0** gal
